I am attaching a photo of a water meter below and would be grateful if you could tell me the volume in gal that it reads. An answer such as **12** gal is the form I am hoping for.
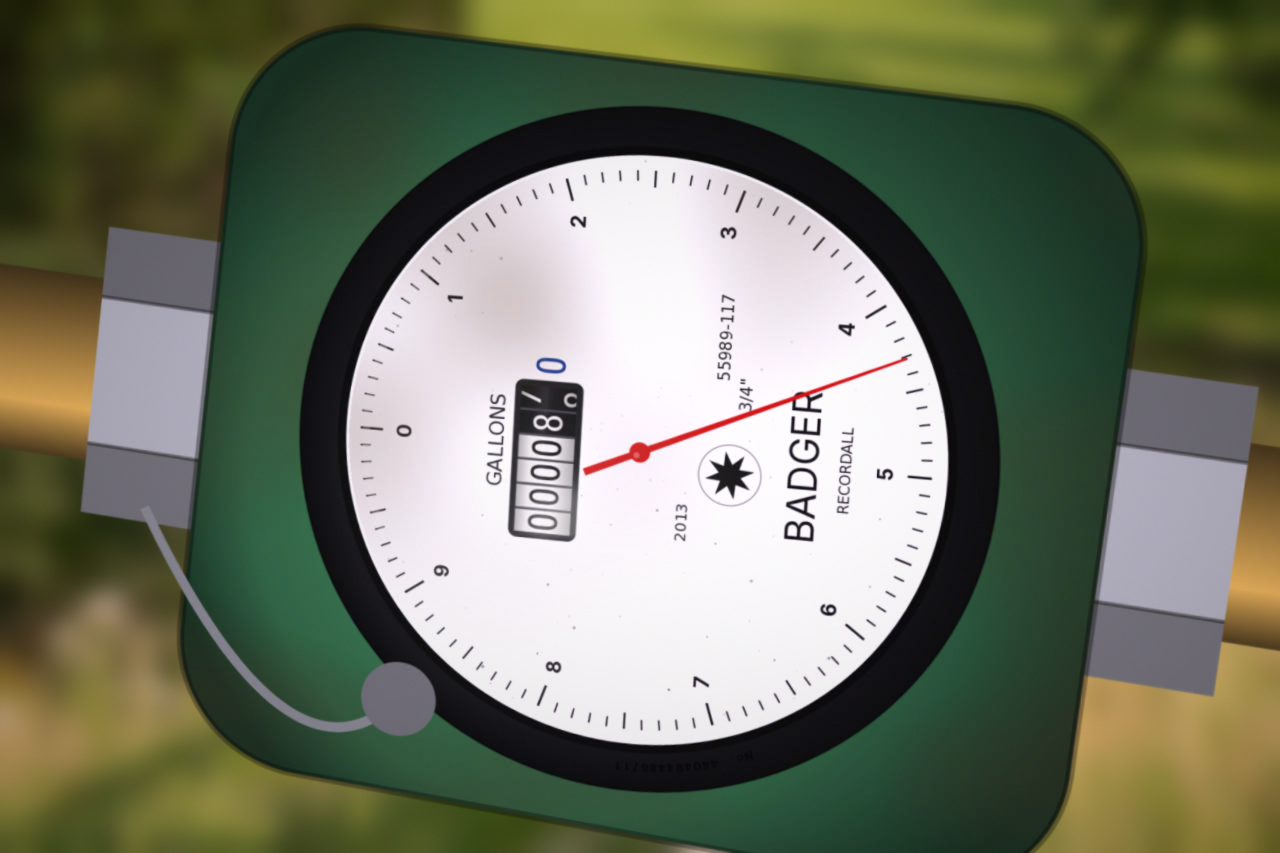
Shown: **874.3** gal
